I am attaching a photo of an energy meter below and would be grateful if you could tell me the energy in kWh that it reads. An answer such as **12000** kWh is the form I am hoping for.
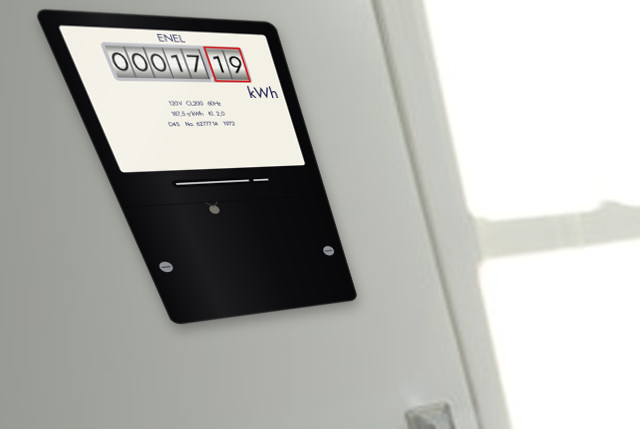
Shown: **17.19** kWh
